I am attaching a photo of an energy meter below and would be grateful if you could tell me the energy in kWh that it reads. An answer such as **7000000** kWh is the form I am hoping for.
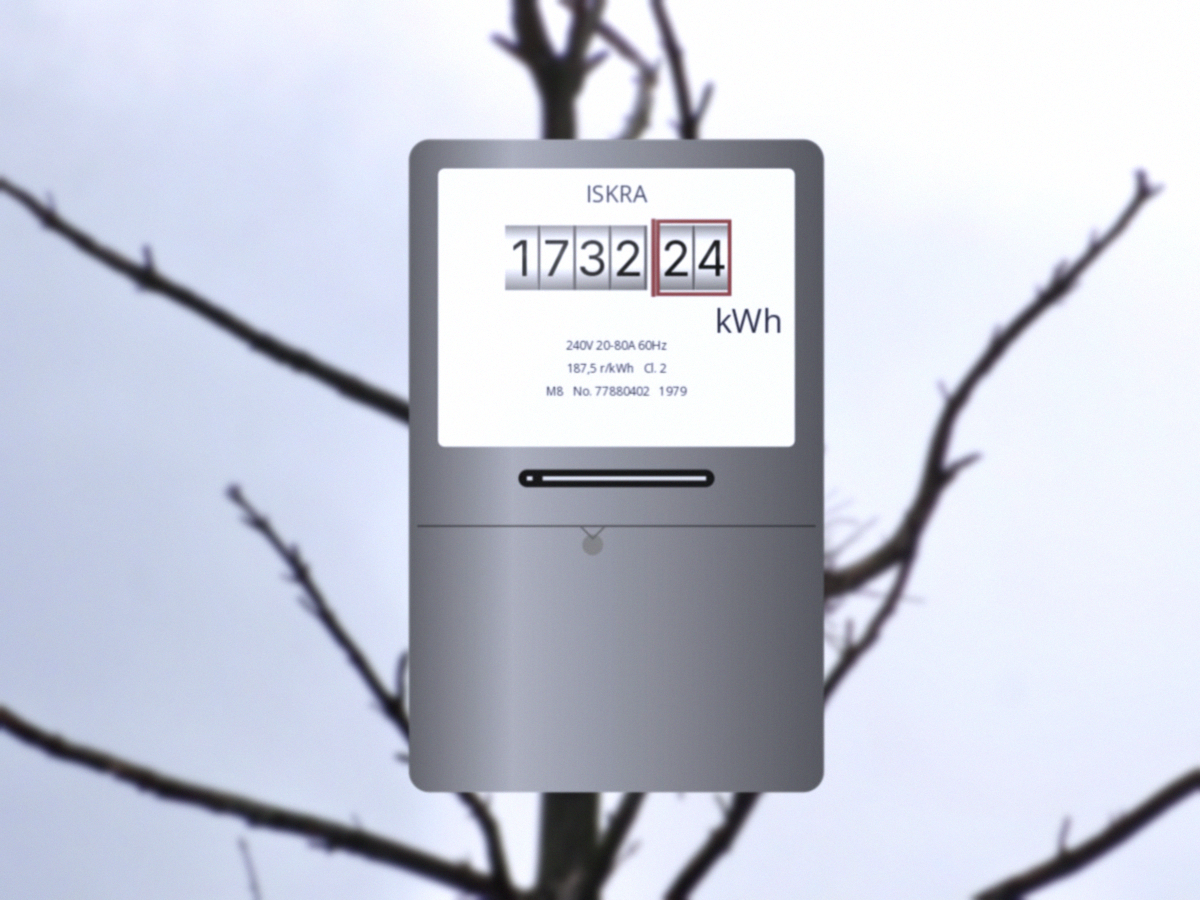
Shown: **1732.24** kWh
